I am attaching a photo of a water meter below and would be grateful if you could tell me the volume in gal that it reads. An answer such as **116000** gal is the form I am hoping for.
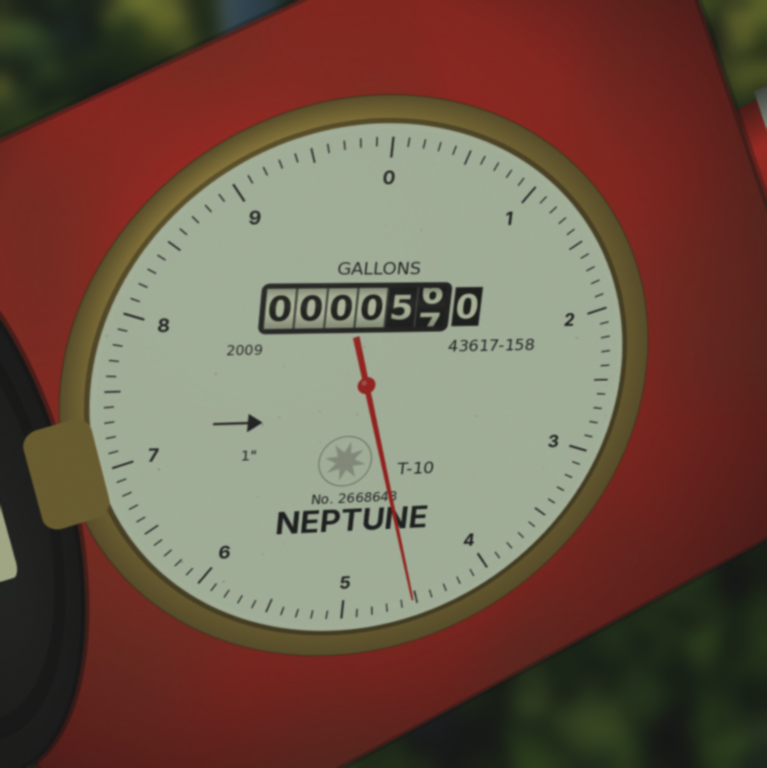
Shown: **564.5** gal
